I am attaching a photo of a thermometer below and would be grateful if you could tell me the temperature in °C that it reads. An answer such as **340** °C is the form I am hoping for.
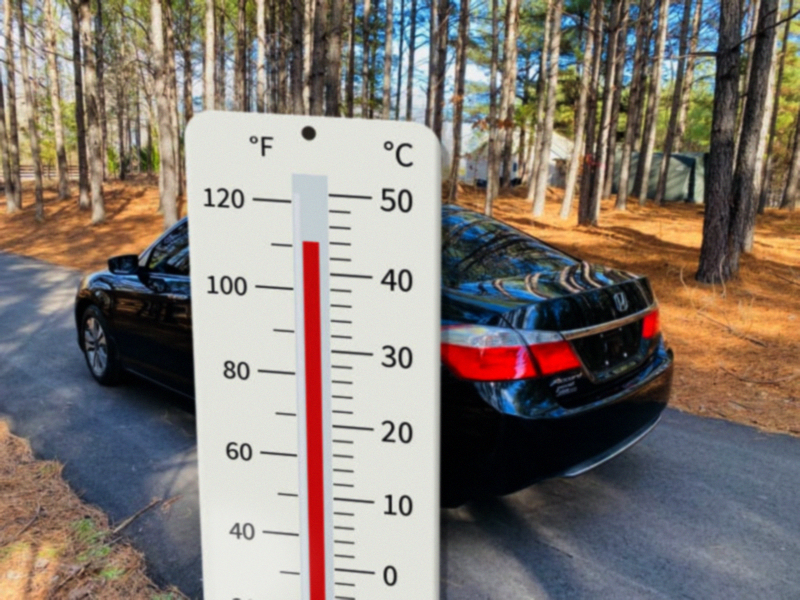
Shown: **44** °C
